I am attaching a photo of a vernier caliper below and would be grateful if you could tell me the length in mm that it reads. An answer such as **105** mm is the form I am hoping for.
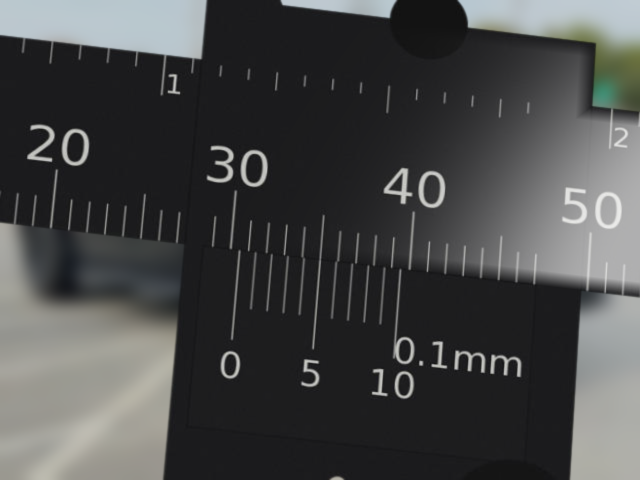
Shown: **30.5** mm
